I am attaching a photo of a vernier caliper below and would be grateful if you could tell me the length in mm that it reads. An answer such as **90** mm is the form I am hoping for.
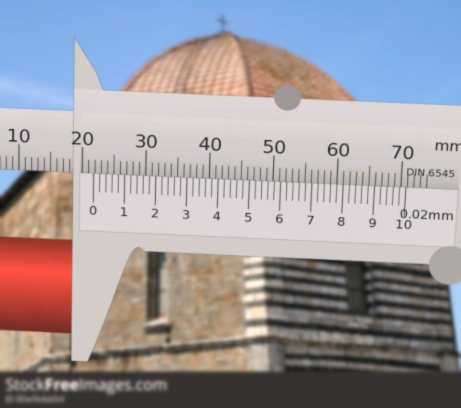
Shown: **21.8** mm
